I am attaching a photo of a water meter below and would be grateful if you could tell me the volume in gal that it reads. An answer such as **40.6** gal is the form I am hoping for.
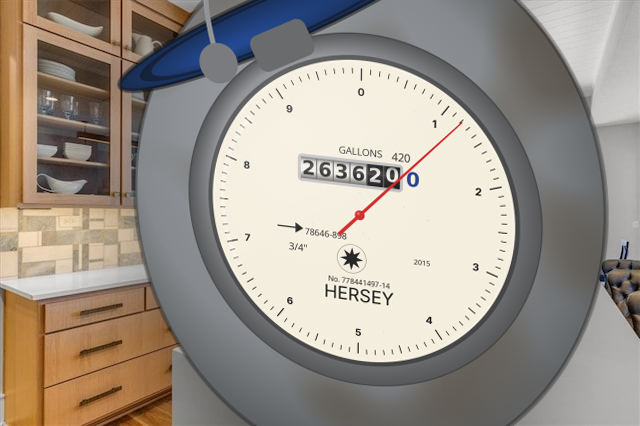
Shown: **2636201.2** gal
